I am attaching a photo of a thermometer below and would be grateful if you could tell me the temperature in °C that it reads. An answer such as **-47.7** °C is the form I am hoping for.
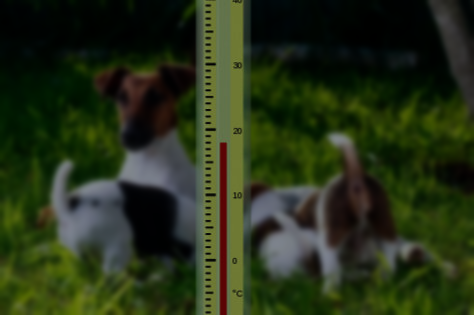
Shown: **18** °C
